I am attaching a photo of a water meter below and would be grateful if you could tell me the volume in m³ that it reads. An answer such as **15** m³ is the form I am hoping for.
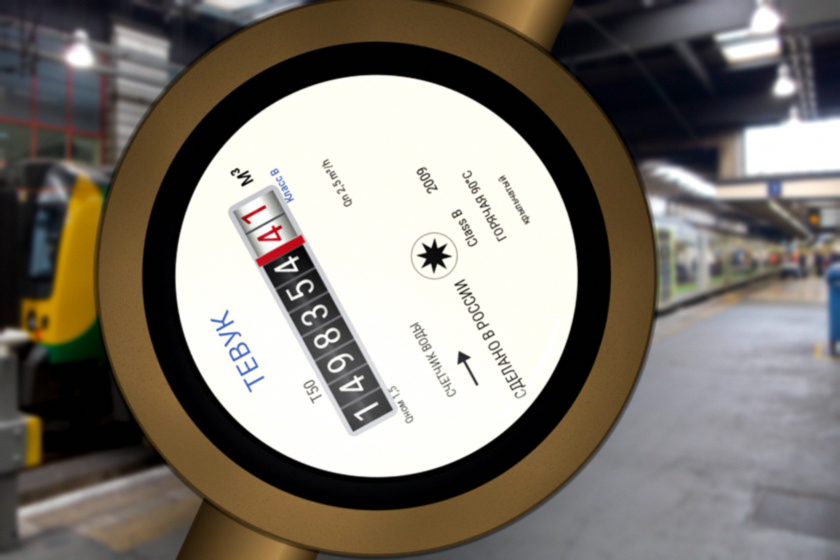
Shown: **1498354.41** m³
